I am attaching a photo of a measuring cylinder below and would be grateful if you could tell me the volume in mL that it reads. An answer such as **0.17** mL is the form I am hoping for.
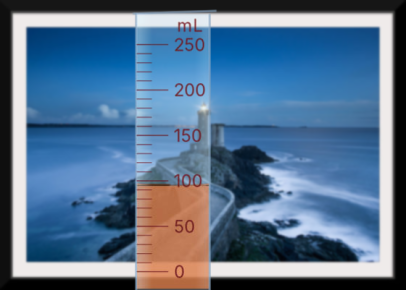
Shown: **95** mL
